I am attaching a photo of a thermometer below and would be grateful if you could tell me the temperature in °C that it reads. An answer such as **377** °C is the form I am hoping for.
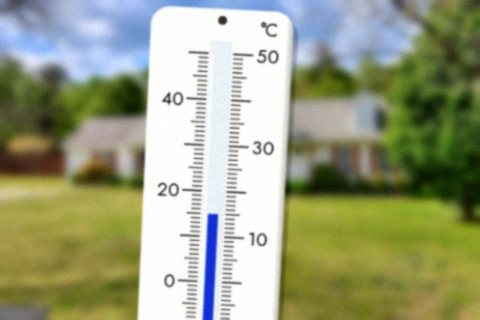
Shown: **15** °C
